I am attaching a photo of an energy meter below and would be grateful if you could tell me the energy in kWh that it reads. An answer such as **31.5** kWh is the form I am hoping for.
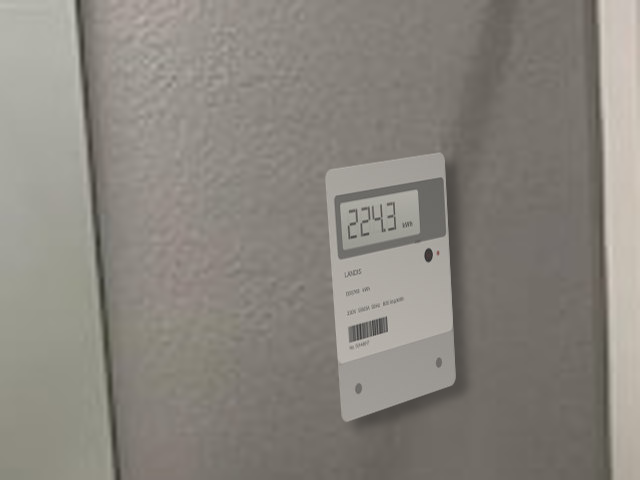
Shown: **224.3** kWh
